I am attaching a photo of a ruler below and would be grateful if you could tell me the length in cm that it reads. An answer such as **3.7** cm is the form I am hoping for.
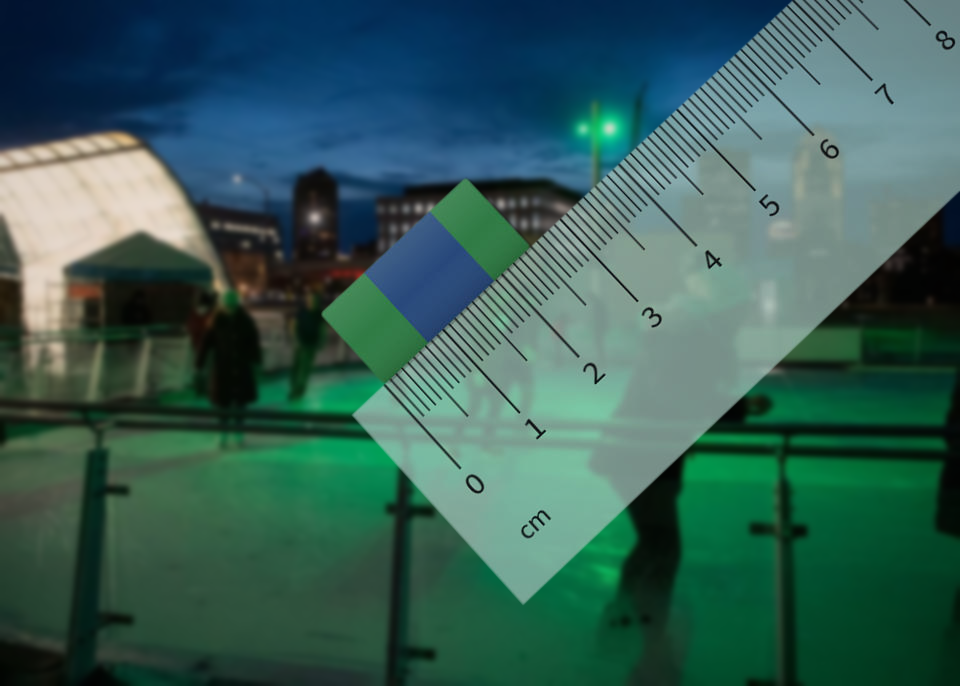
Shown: **2.5** cm
